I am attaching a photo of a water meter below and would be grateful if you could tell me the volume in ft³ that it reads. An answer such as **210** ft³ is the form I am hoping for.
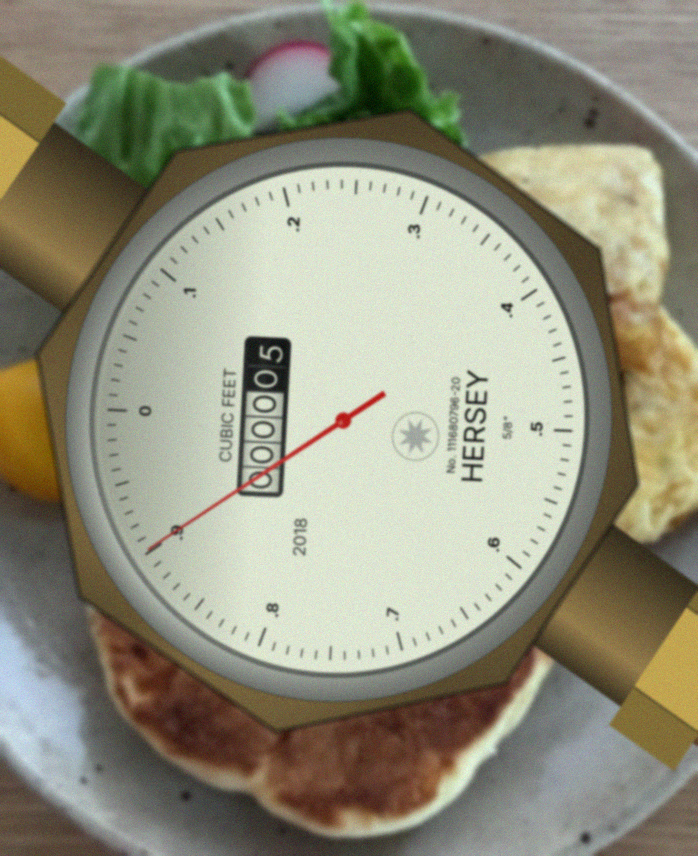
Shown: **4.90** ft³
